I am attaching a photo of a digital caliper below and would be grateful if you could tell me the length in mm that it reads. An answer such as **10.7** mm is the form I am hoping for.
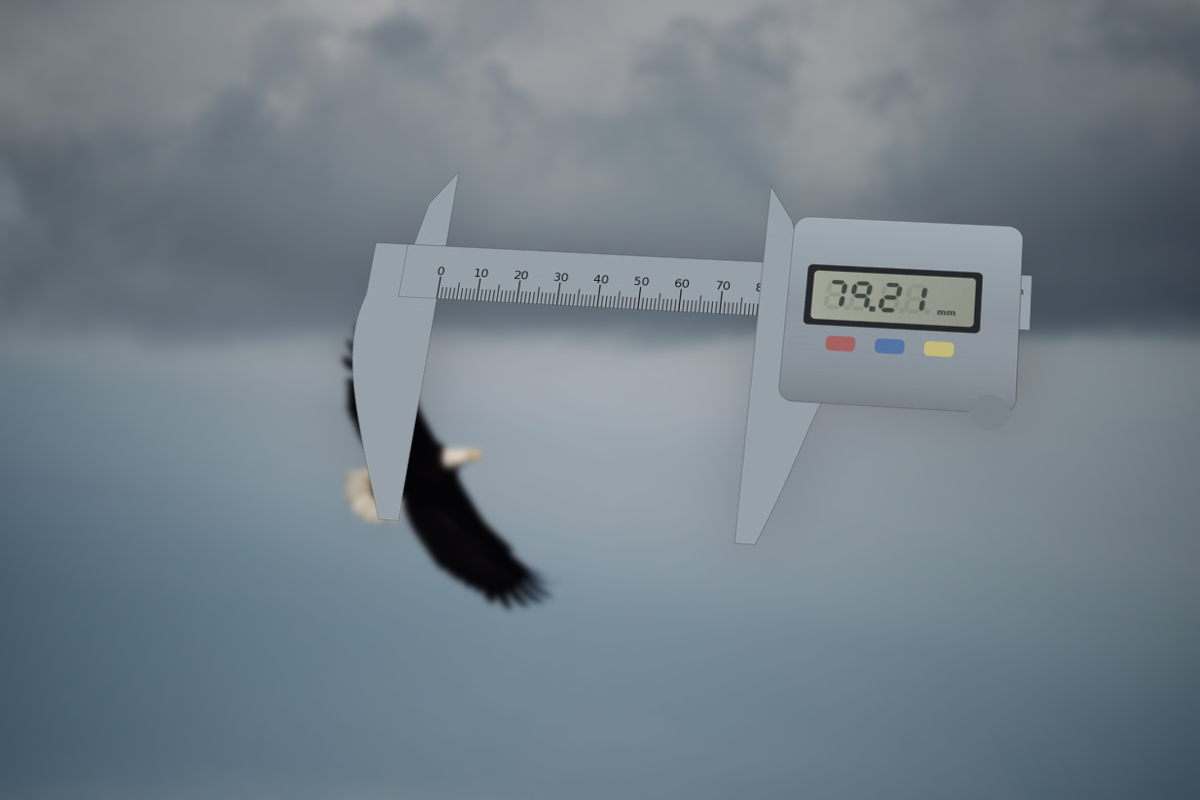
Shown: **79.21** mm
